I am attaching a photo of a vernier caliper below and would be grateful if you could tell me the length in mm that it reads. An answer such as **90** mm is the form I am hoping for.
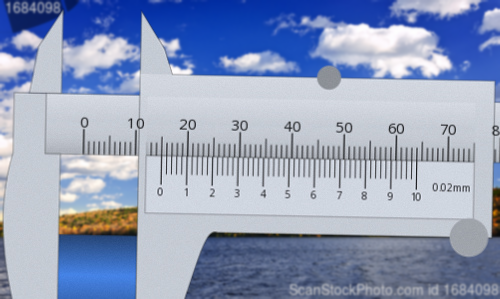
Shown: **15.0** mm
